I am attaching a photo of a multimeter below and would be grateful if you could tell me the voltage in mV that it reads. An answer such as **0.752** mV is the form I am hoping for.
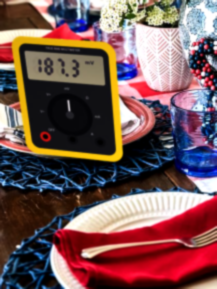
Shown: **187.3** mV
